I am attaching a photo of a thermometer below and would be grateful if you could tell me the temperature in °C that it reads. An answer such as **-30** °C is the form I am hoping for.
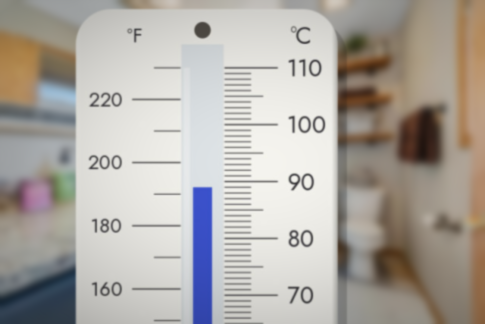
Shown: **89** °C
